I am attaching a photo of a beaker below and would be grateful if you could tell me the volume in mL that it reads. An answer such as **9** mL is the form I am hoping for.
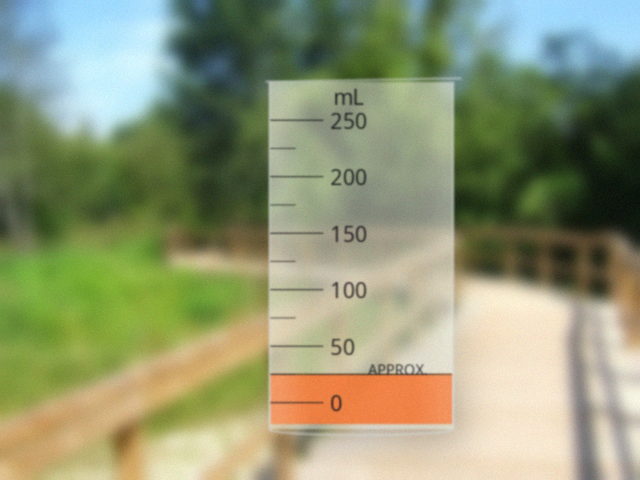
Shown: **25** mL
